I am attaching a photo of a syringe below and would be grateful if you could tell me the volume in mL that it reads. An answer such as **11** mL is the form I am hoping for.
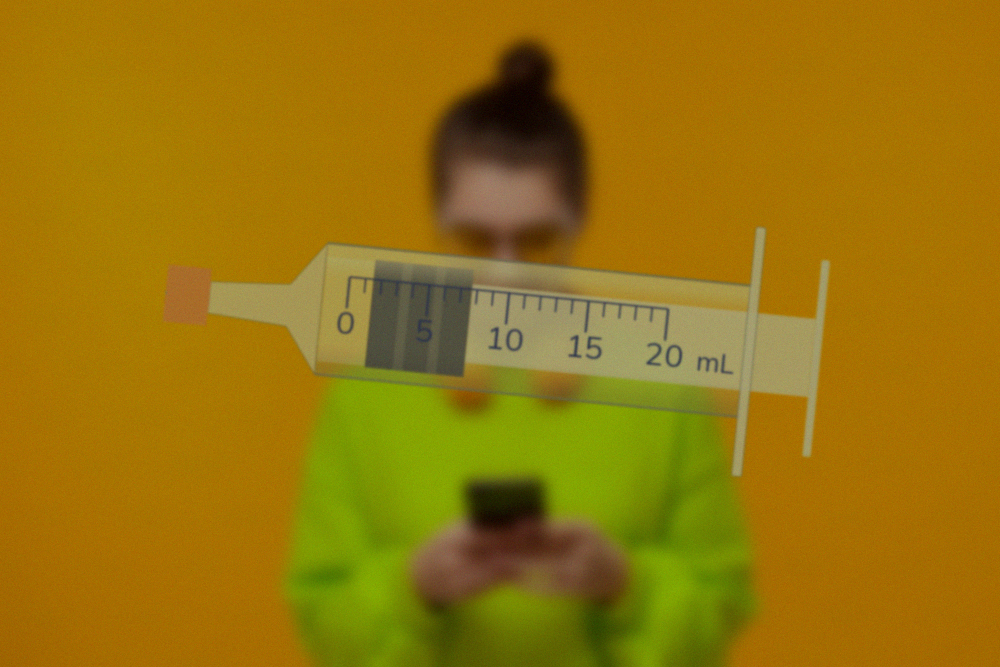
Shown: **1.5** mL
